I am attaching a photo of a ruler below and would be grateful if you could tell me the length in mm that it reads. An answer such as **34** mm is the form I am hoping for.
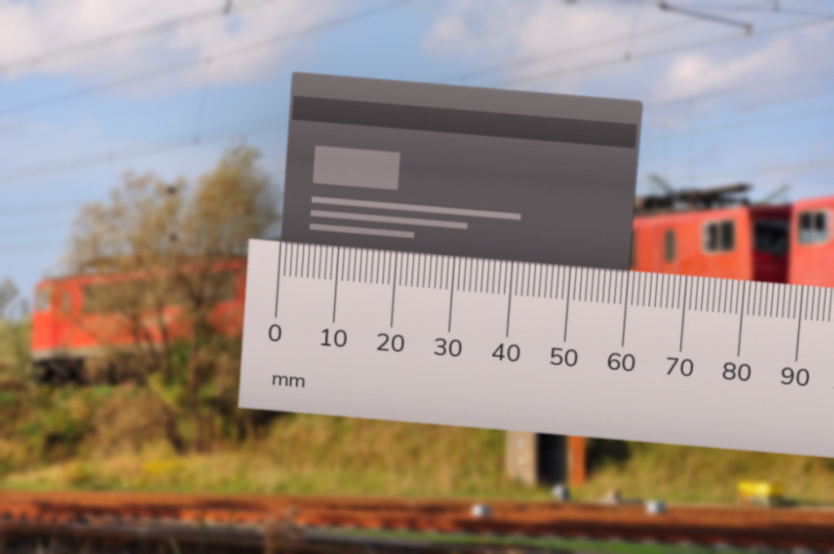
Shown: **60** mm
